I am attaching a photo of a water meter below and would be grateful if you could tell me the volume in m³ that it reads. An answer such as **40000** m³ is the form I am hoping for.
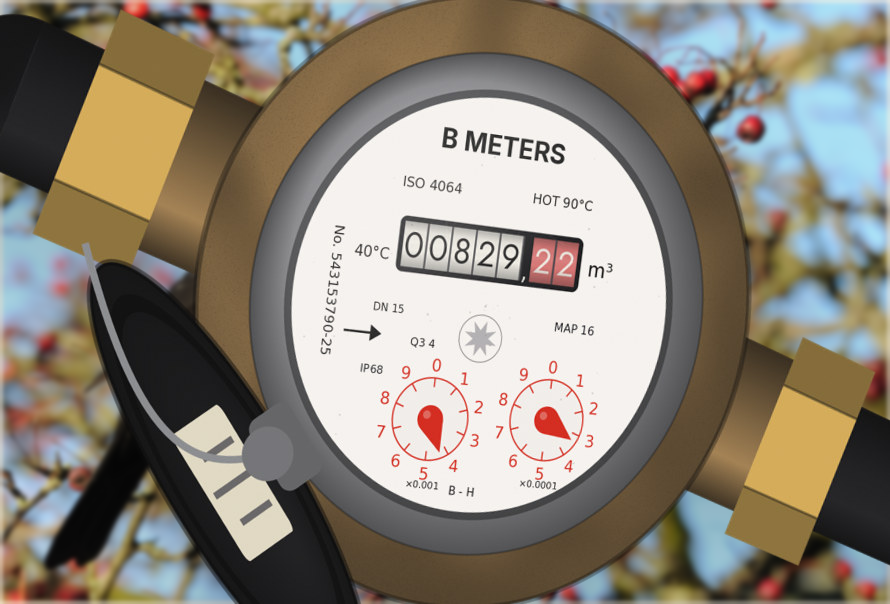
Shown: **829.2243** m³
